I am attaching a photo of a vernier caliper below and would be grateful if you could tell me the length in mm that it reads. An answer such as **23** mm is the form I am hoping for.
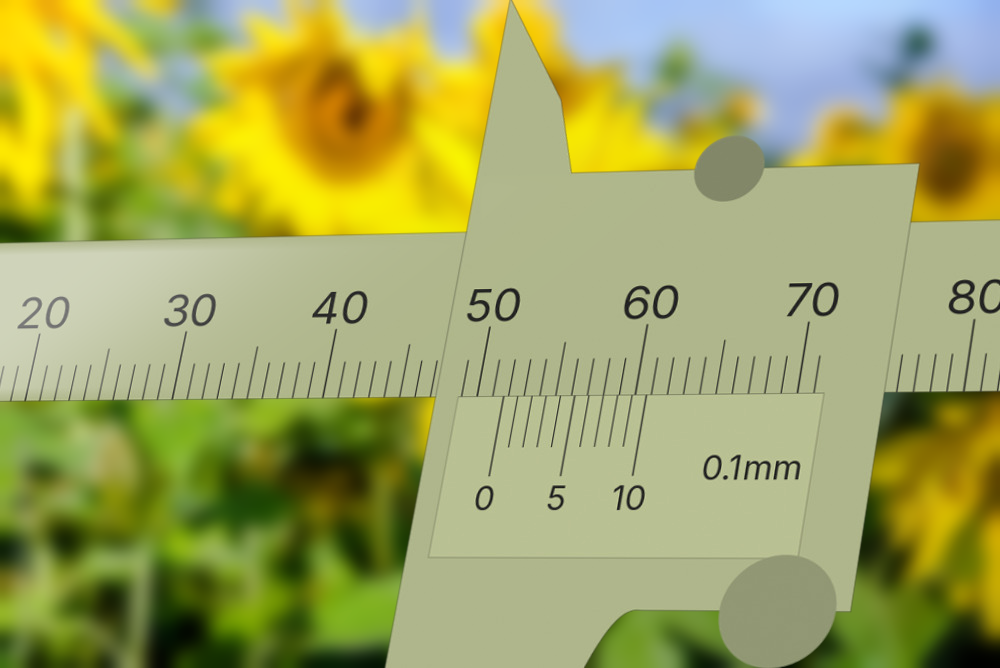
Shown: **51.7** mm
